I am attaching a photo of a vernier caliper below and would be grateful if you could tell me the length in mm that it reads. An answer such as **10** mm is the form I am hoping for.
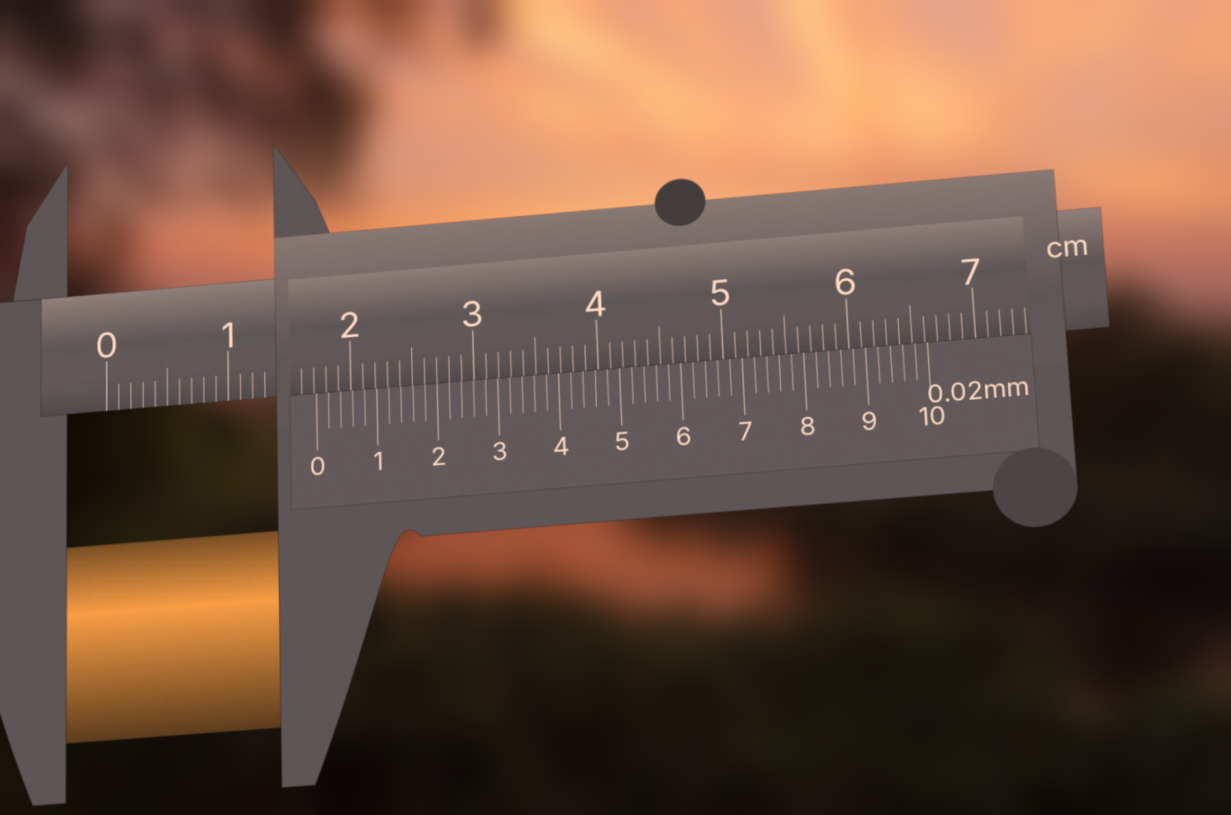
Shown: **17.2** mm
